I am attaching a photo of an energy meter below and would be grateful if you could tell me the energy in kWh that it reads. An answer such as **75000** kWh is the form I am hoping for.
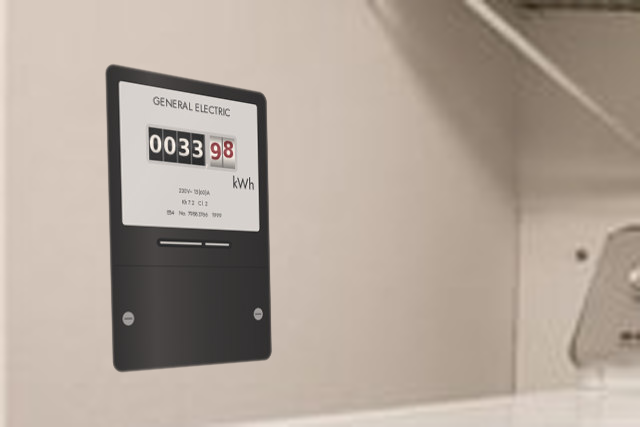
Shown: **33.98** kWh
